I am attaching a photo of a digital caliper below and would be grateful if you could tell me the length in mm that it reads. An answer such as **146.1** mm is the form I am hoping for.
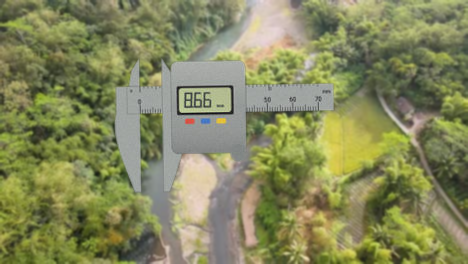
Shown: **8.66** mm
